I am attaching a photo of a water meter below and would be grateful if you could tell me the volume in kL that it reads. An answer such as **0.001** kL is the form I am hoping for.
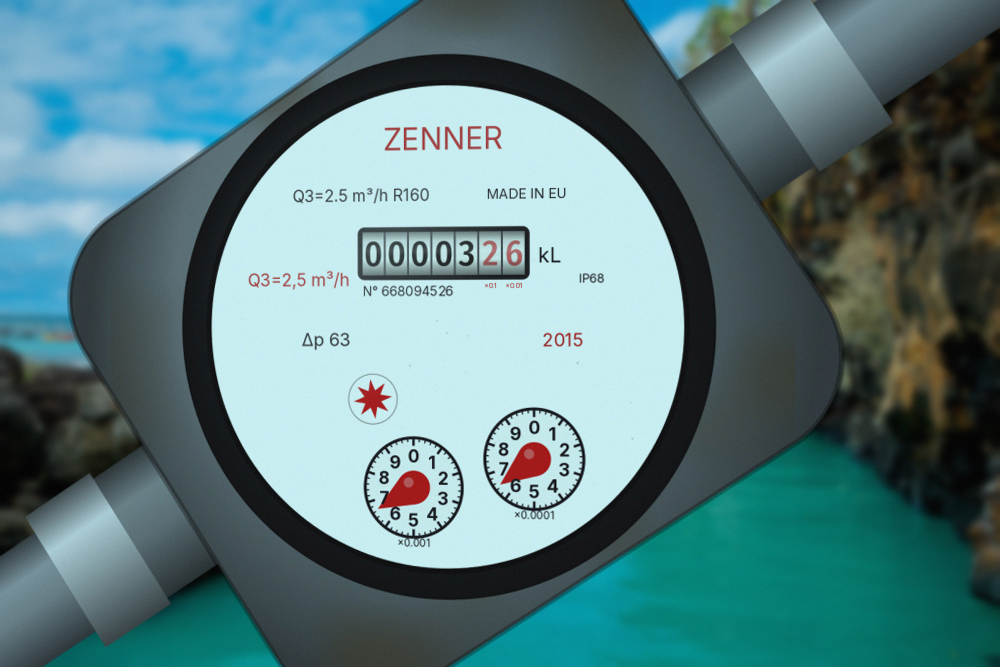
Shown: **3.2666** kL
